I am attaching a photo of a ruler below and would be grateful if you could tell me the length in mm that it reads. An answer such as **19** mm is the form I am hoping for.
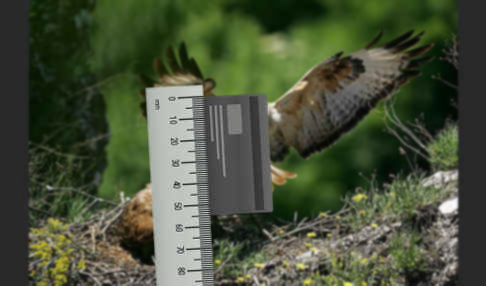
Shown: **55** mm
